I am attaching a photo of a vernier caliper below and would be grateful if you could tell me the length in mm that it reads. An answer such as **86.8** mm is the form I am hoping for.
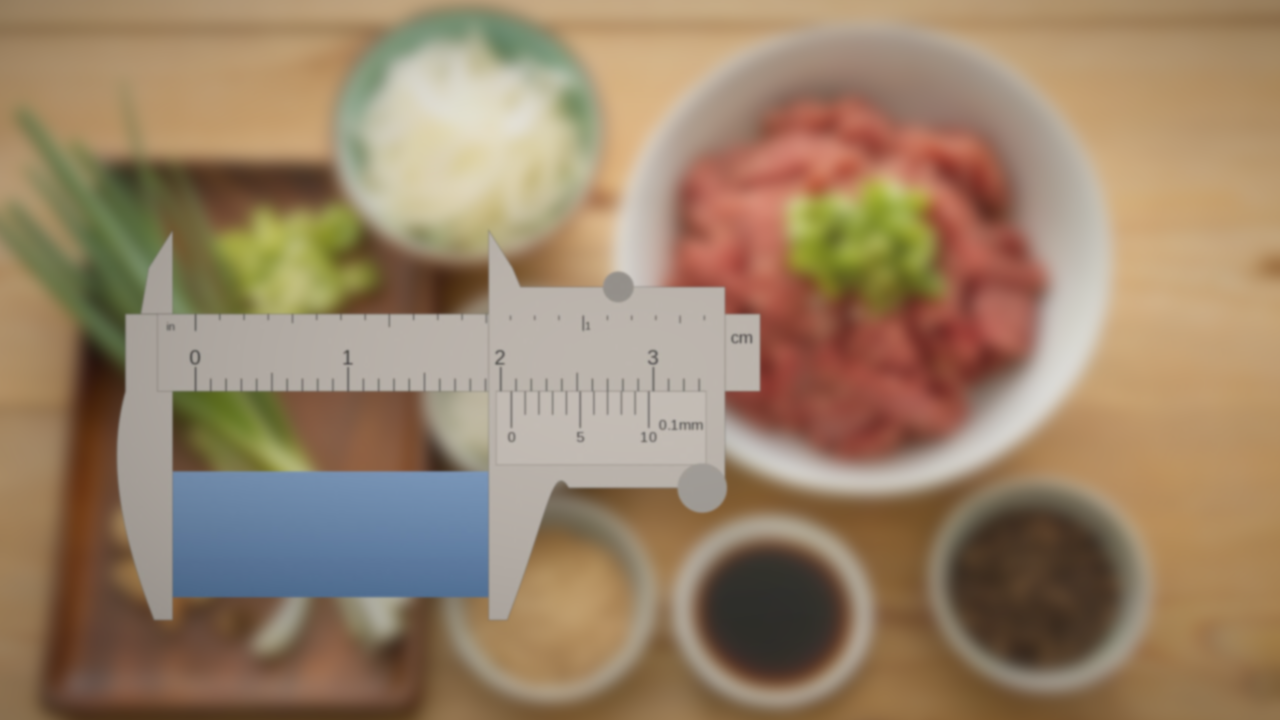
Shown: **20.7** mm
